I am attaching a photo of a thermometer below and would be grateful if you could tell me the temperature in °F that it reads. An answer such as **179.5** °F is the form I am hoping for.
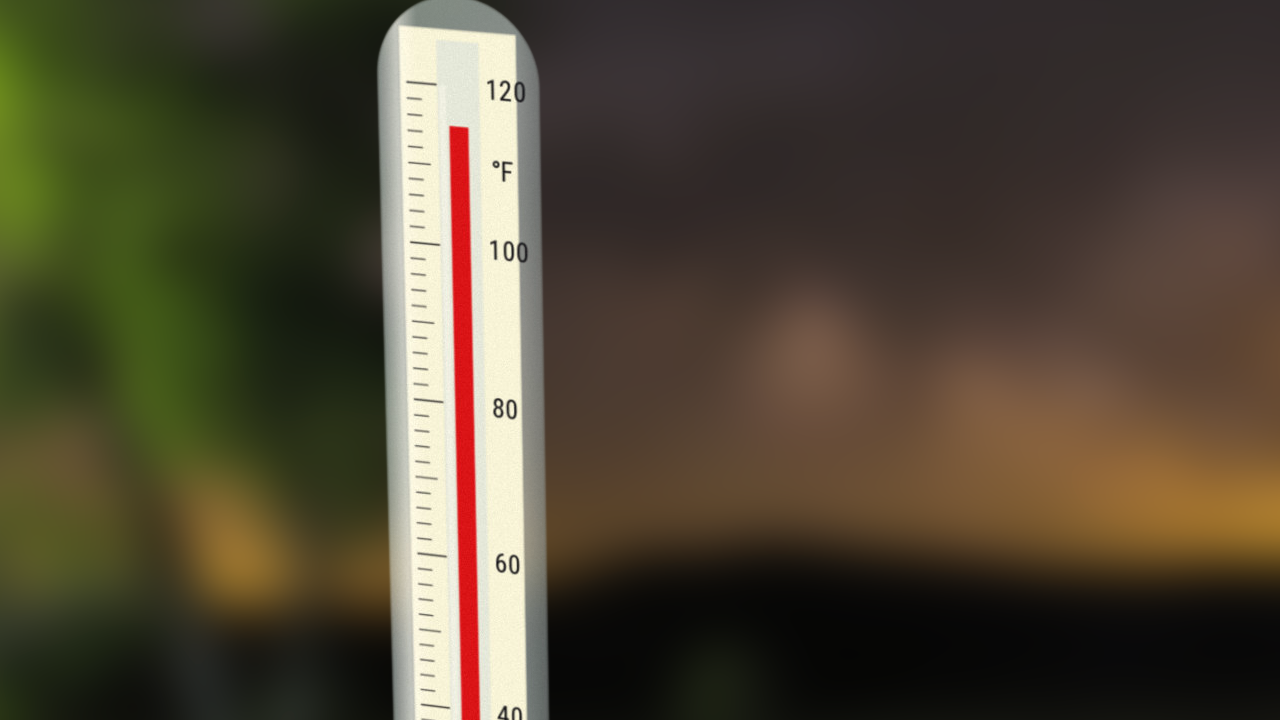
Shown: **115** °F
